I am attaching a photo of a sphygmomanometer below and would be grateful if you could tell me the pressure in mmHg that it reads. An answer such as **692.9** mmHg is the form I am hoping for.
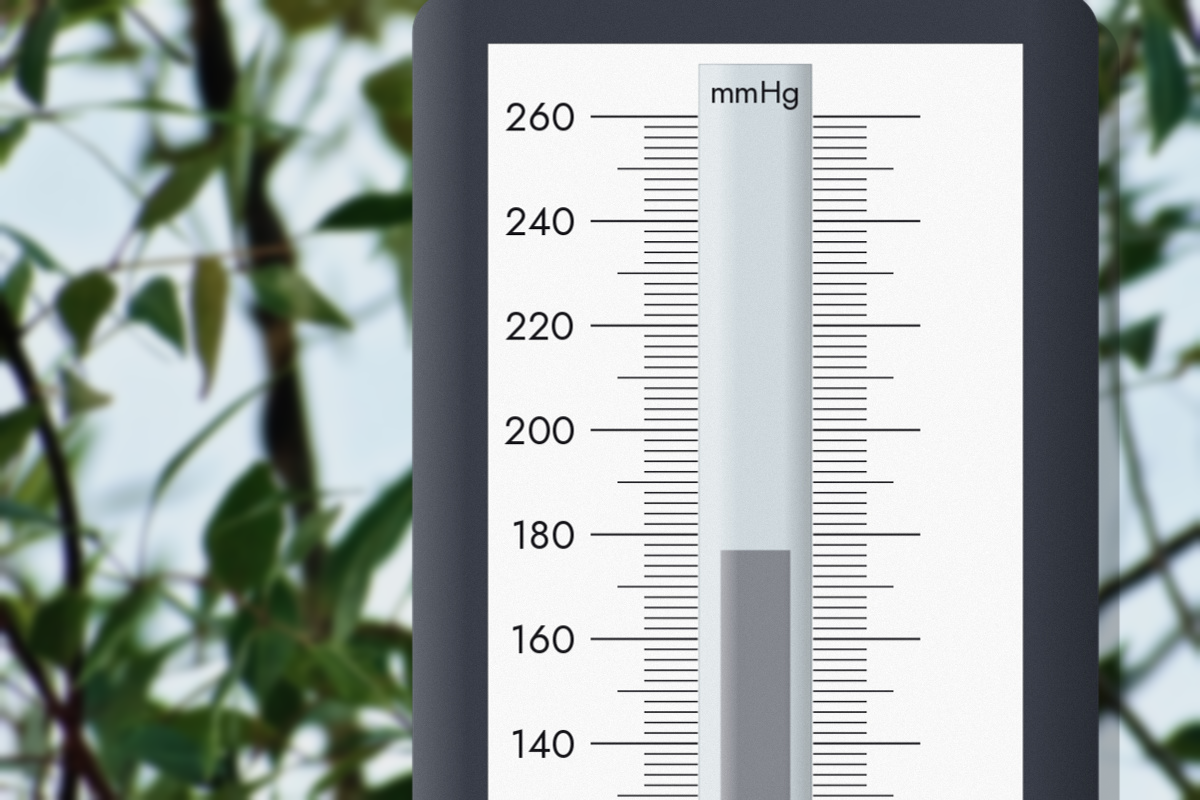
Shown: **177** mmHg
